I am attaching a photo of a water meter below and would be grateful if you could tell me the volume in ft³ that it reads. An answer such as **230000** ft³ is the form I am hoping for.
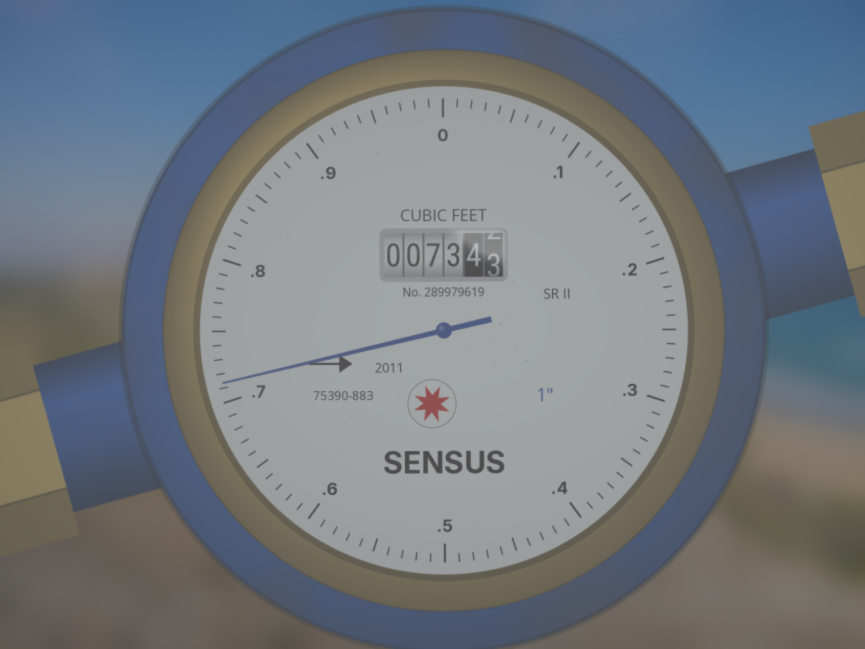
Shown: **7342.71** ft³
